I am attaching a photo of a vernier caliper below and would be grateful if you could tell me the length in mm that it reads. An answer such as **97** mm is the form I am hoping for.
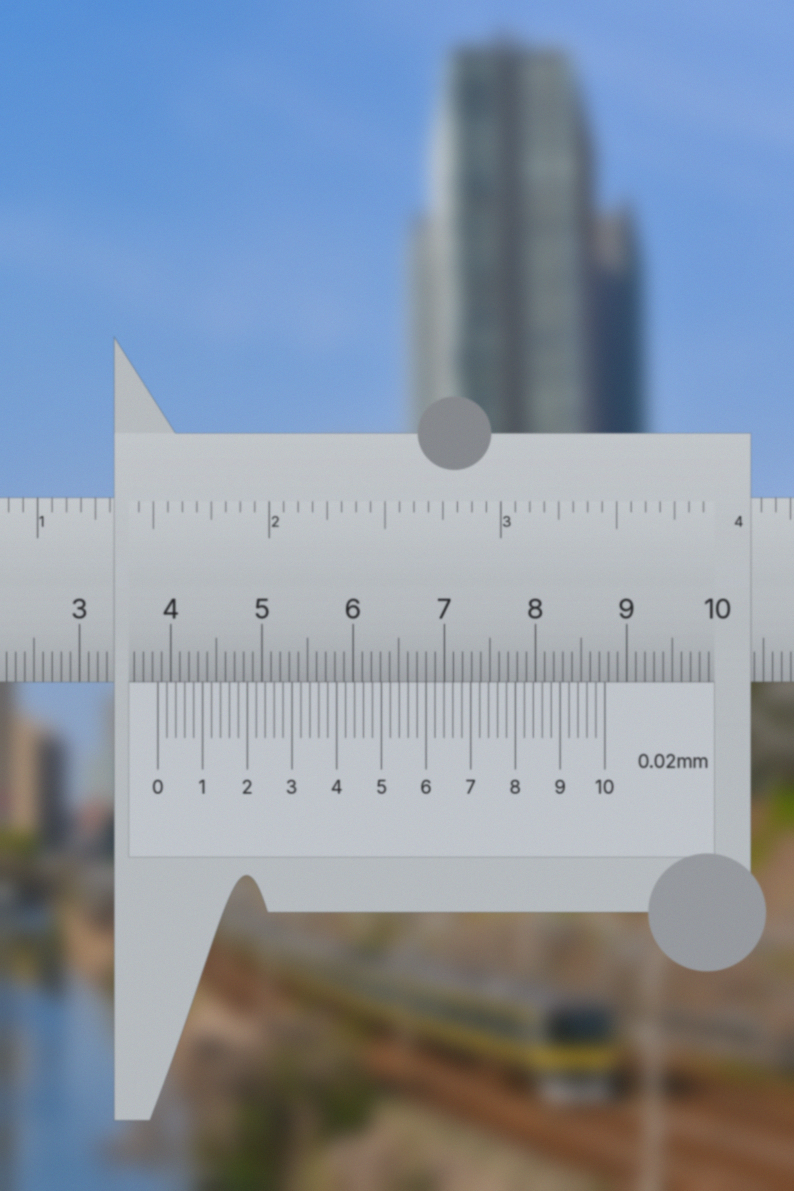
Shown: **38.6** mm
